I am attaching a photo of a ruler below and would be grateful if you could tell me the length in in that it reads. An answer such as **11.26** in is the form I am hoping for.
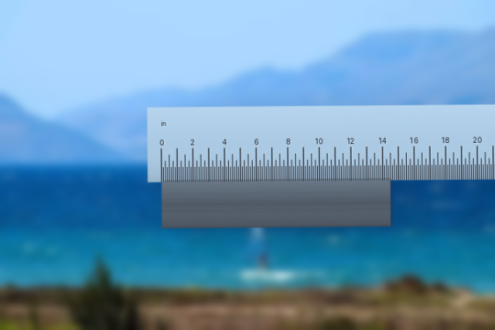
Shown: **14.5** in
